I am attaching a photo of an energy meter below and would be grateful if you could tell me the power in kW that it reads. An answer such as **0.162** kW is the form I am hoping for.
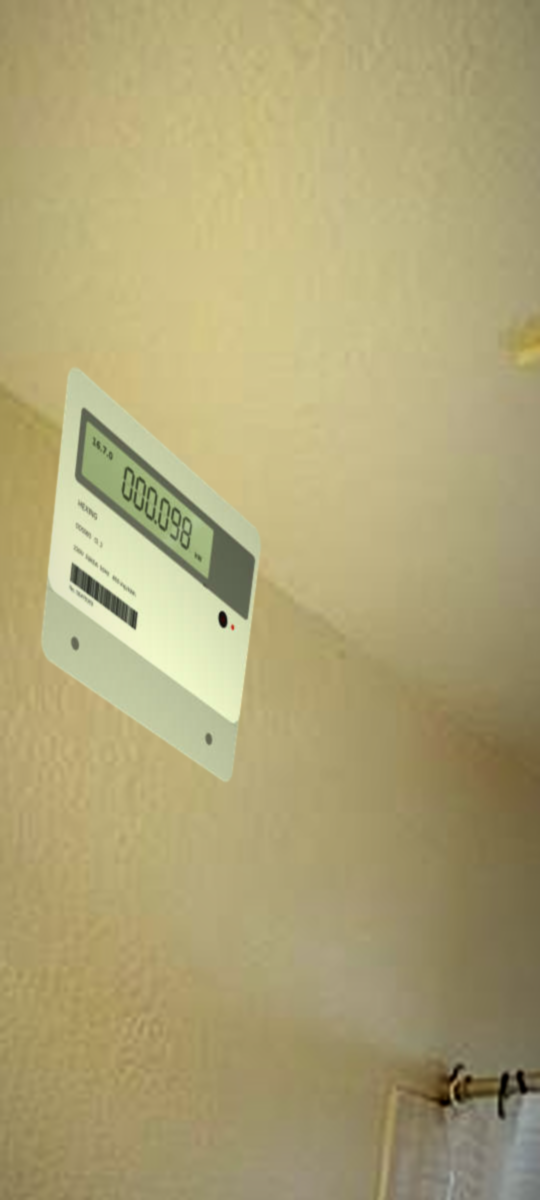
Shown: **0.098** kW
